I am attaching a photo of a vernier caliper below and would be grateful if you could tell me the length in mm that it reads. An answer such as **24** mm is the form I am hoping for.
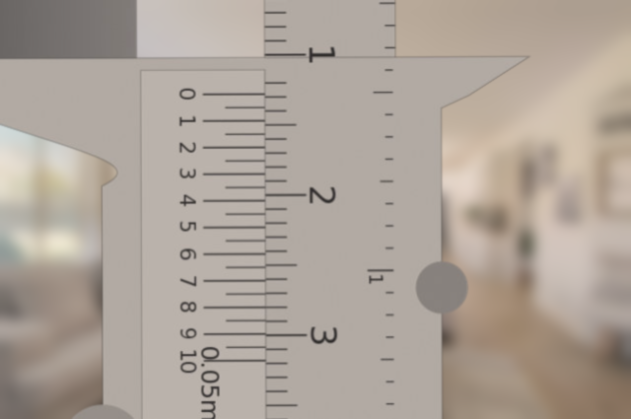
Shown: **12.8** mm
